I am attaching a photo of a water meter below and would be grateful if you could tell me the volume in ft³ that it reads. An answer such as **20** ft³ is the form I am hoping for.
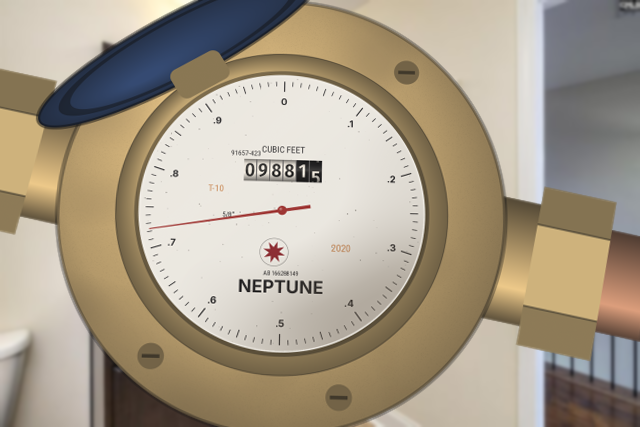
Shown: **98814.72** ft³
